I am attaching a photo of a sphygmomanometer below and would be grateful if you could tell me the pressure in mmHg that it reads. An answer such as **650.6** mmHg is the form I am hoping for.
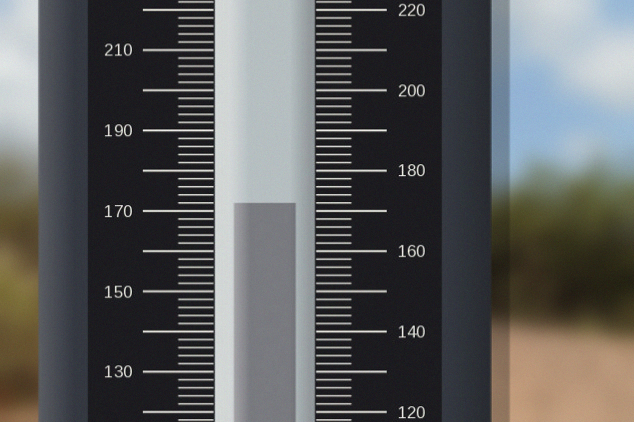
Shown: **172** mmHg
